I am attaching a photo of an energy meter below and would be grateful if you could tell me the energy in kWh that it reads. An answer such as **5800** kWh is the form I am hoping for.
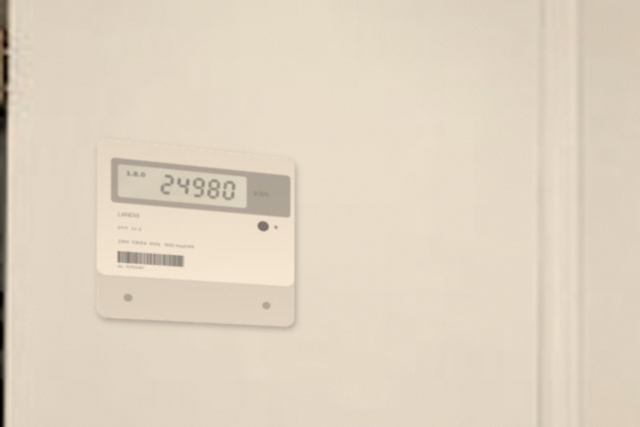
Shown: **24980** kWh
